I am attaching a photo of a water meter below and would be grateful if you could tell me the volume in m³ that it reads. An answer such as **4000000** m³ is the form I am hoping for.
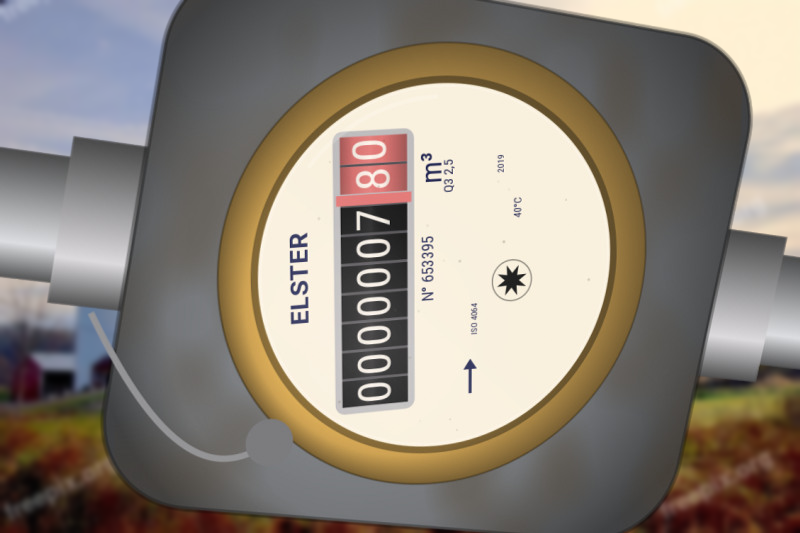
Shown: **7.80** m³
